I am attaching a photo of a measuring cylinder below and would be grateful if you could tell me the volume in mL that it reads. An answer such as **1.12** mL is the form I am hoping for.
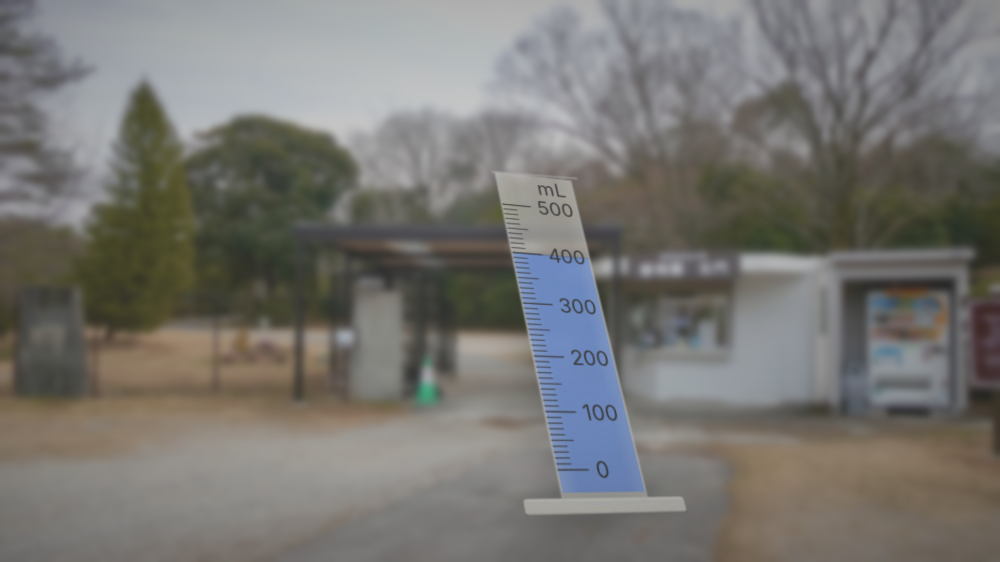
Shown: **400** mL
